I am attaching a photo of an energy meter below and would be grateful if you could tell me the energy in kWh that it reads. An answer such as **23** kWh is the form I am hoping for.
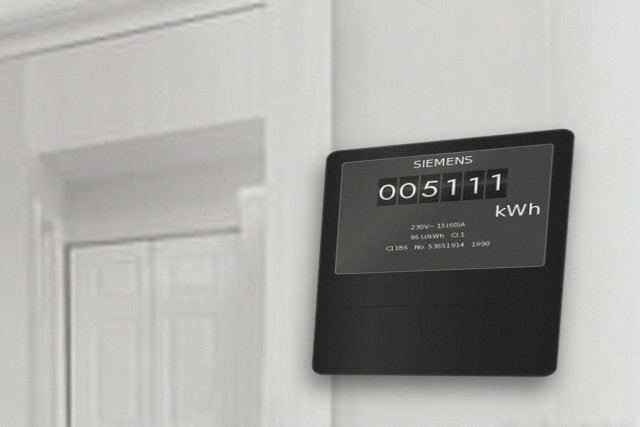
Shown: **5111** kWh
